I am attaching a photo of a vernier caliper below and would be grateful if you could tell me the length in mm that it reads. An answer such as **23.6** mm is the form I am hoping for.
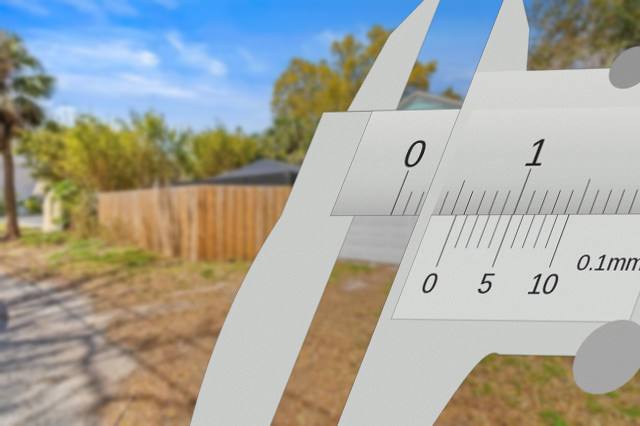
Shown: **5.4** mm
